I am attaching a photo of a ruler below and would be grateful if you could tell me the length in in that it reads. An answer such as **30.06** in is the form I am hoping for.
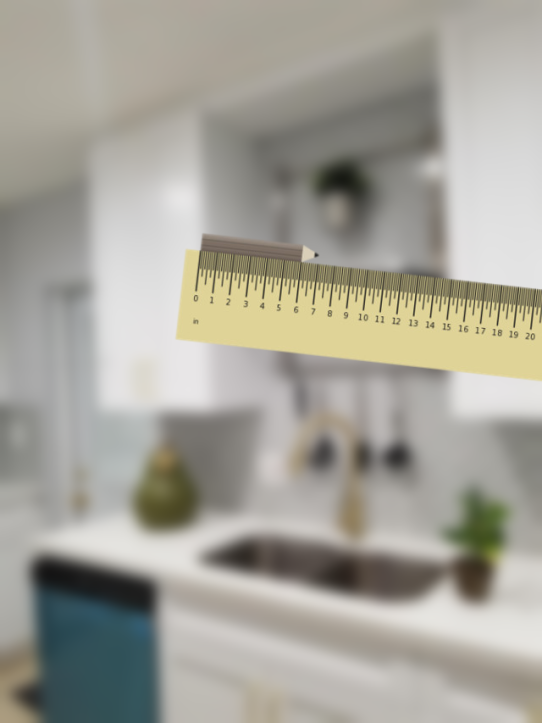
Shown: **7** in
